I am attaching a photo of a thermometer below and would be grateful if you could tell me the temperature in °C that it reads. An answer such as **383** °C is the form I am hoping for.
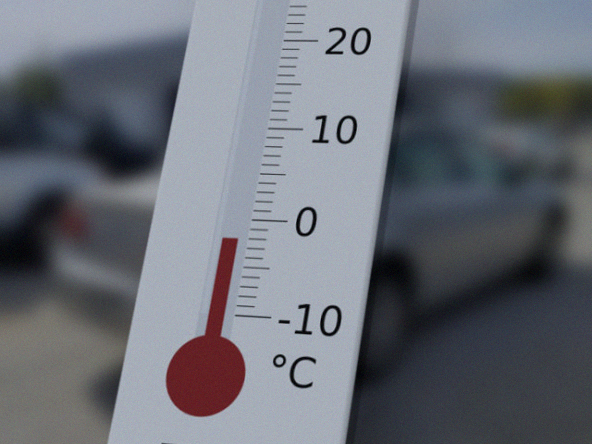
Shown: **-2** °C
